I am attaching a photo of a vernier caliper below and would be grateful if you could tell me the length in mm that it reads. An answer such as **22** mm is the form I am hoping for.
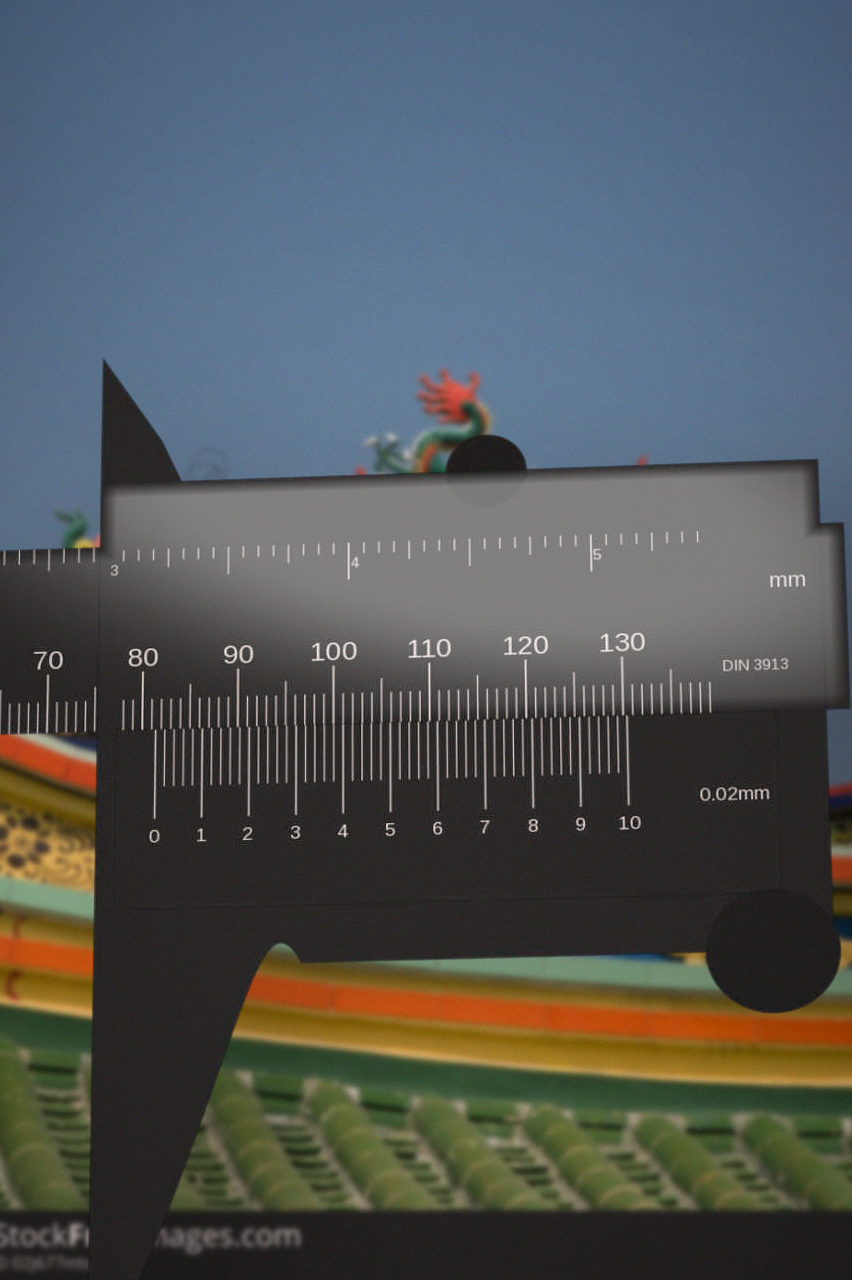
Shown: **81.4** mm
